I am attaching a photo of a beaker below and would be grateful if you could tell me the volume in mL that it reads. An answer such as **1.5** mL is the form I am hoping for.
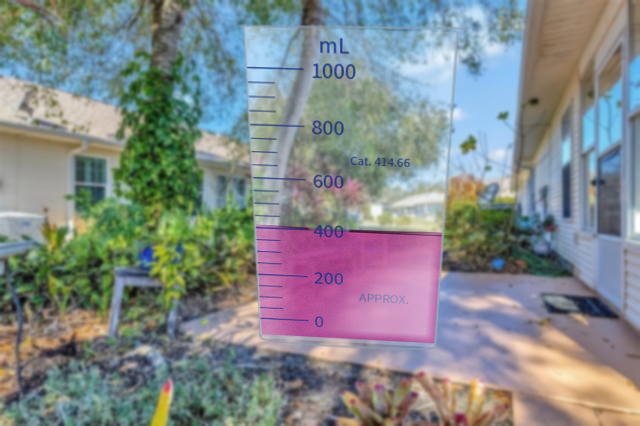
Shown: **400** mL
